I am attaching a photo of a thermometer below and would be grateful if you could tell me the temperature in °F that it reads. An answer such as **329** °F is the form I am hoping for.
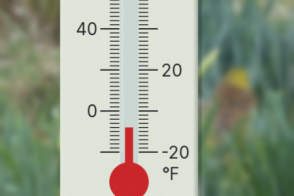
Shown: **-8** °F
